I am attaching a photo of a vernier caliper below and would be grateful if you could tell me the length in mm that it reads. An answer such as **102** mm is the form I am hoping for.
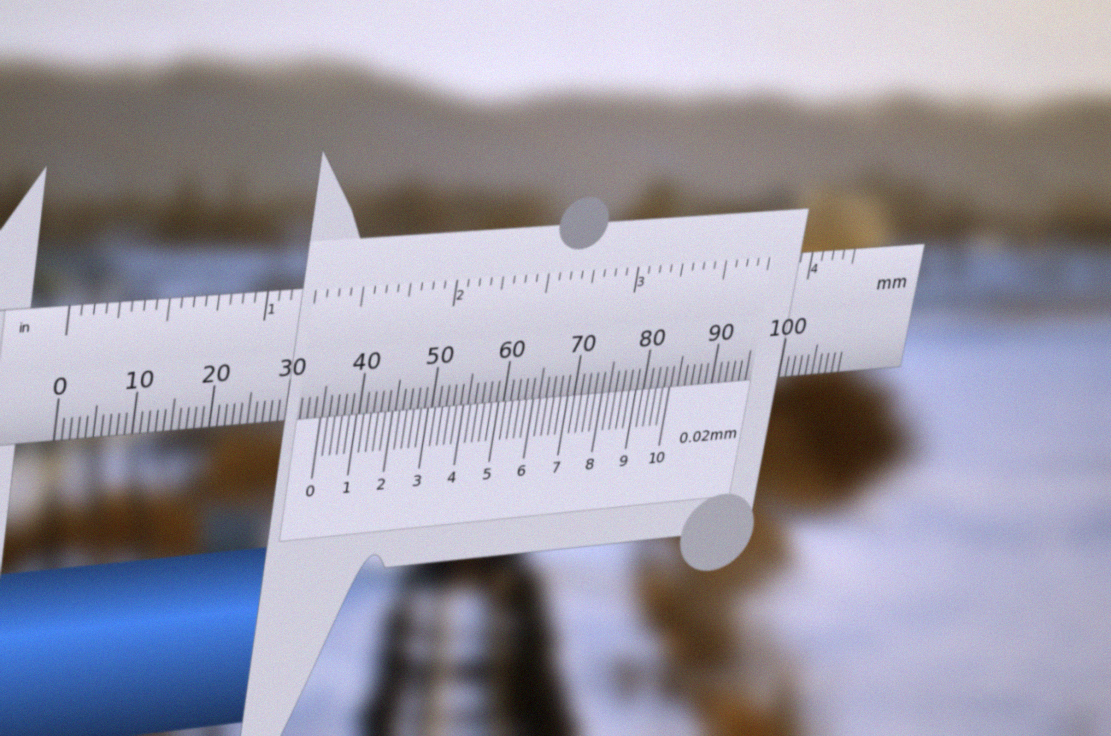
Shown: **34.8** mm
